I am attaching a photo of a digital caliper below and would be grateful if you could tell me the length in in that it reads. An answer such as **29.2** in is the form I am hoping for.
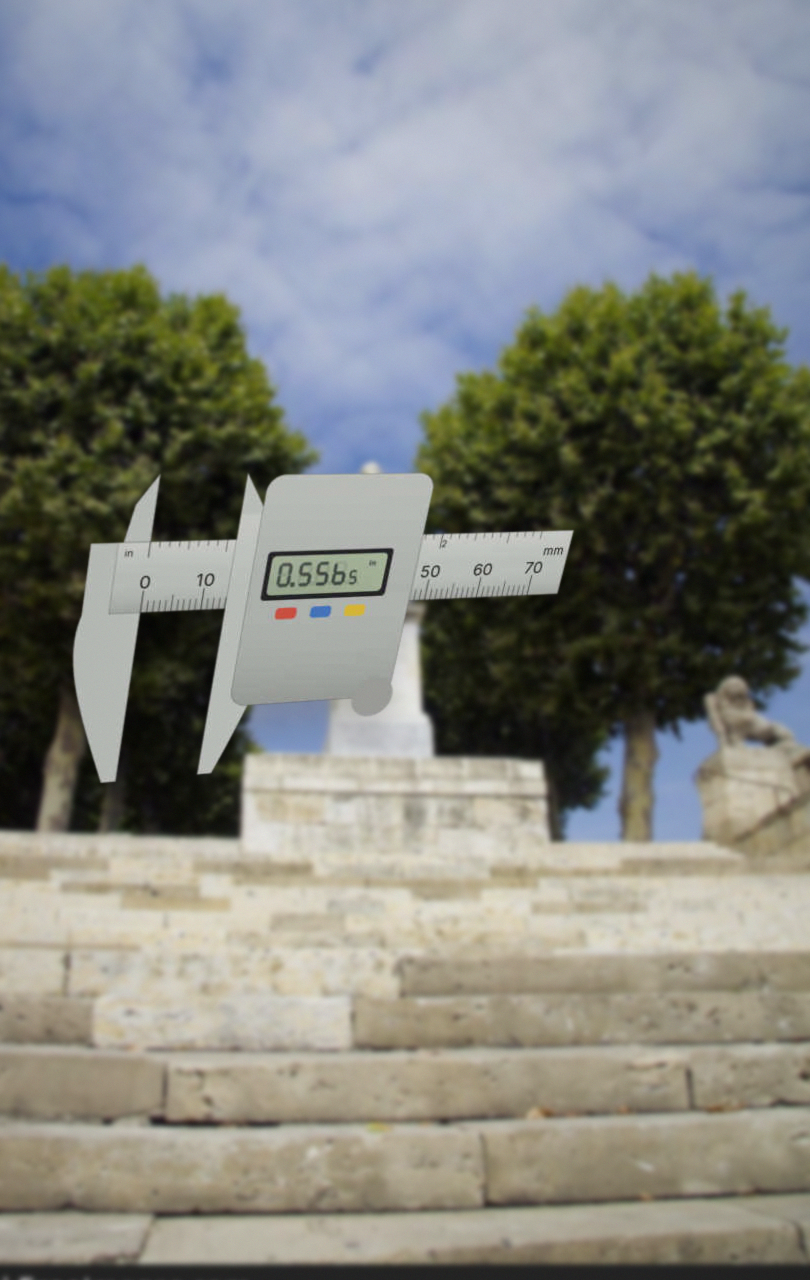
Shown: **0.5565** in
